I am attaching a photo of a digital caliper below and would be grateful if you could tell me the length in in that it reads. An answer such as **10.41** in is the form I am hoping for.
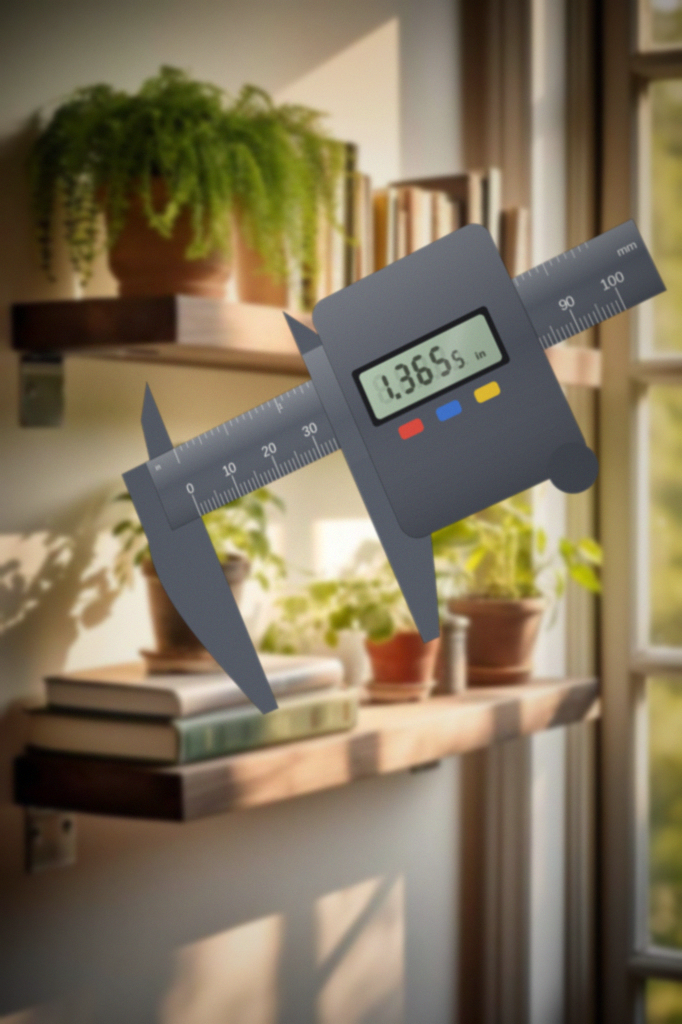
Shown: **1.3655** in
